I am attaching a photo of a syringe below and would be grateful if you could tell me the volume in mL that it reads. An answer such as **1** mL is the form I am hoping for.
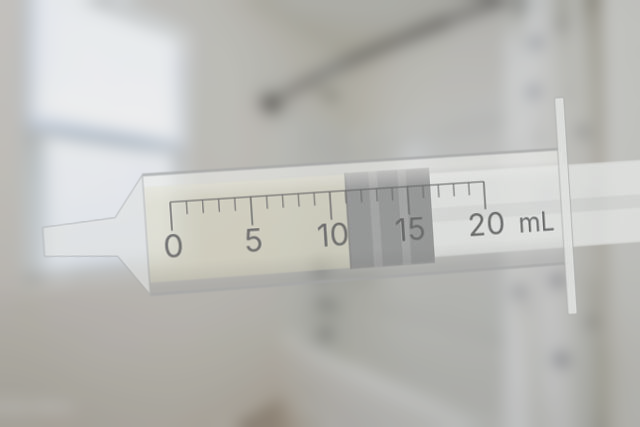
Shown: **11** mL
